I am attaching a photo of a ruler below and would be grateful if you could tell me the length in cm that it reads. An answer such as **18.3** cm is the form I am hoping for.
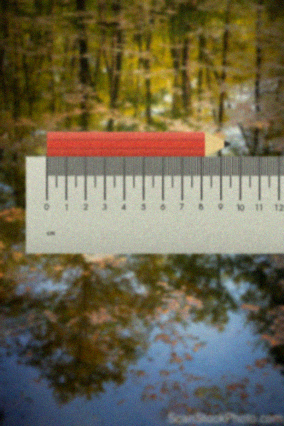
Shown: **9.5** cm
